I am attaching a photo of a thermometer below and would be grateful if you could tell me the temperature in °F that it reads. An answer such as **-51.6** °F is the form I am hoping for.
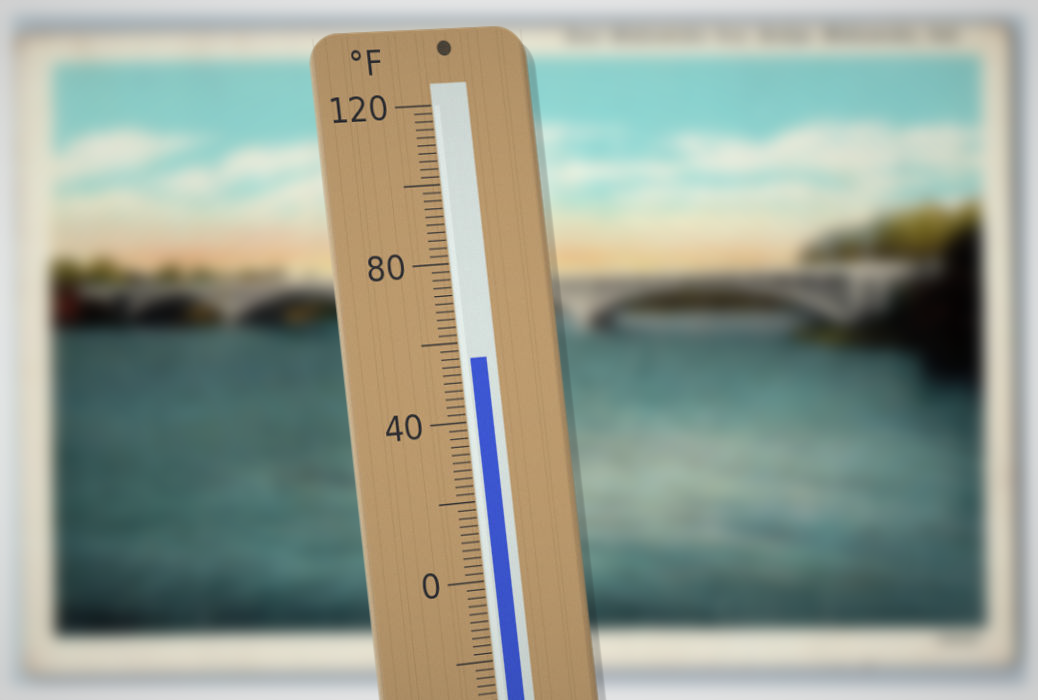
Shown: **56** °F
